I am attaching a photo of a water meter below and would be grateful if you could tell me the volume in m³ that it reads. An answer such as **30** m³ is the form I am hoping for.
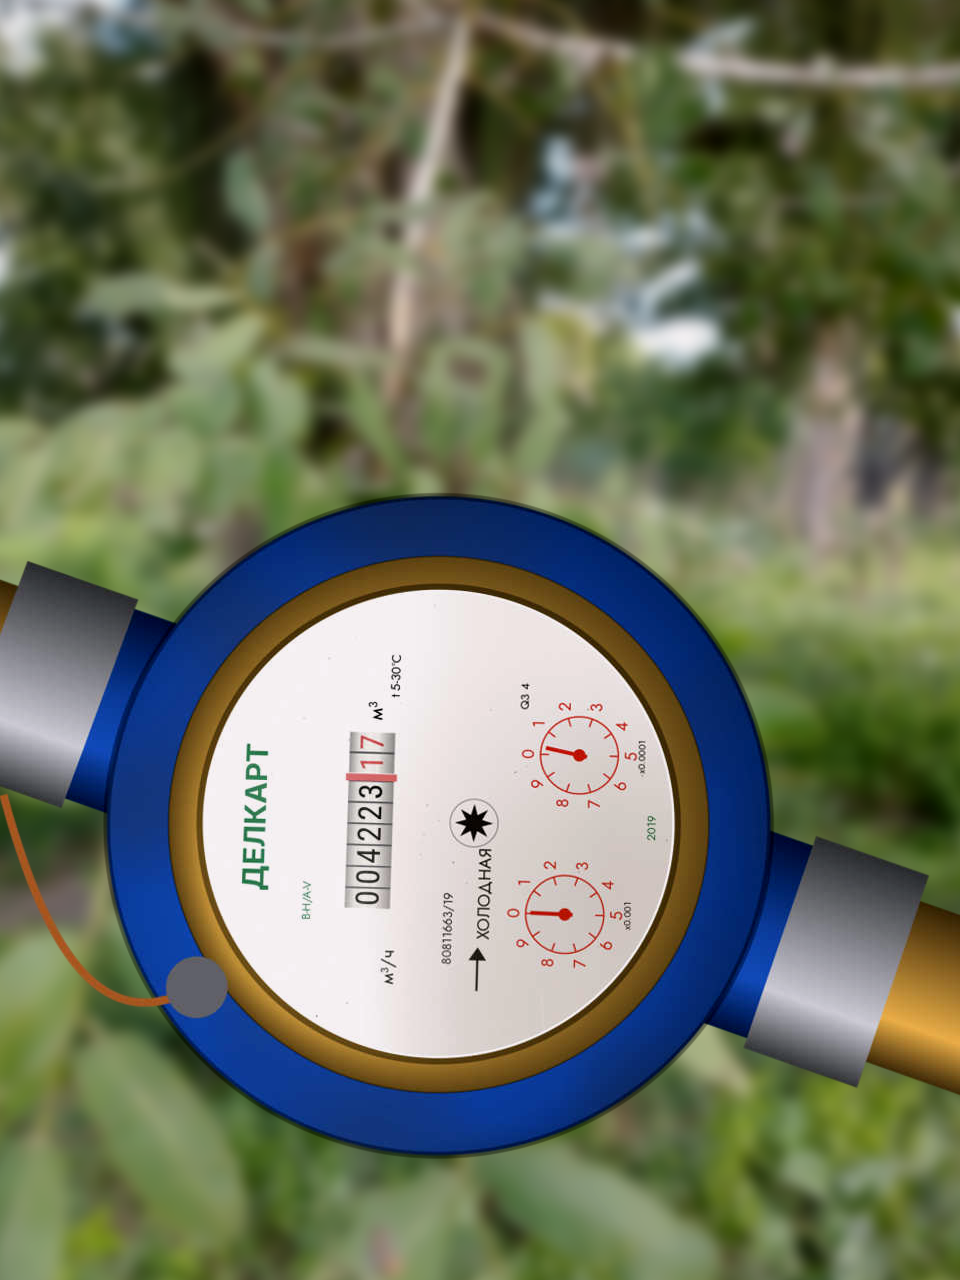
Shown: **4223.1700** m³
